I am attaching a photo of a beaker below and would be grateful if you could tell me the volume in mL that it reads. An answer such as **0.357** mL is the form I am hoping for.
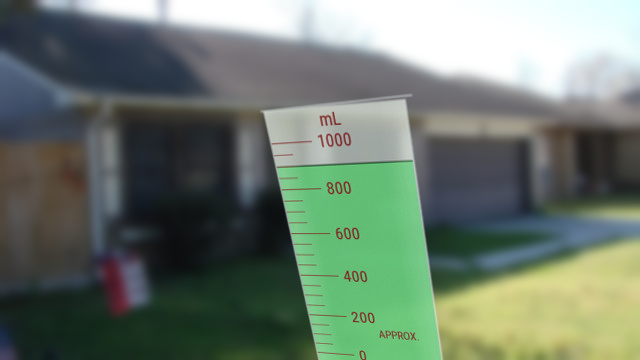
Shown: **900** mL
